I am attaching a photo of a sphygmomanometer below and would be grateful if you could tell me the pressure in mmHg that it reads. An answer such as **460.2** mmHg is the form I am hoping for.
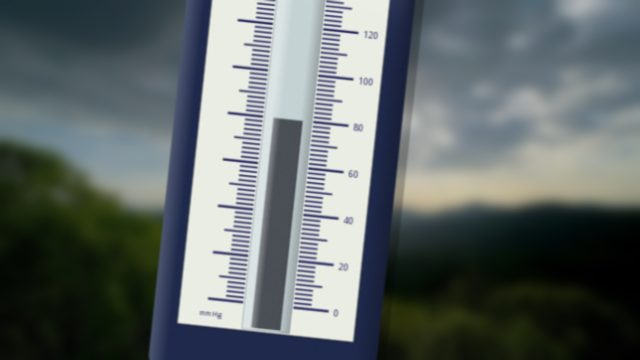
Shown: **80** mmHg
